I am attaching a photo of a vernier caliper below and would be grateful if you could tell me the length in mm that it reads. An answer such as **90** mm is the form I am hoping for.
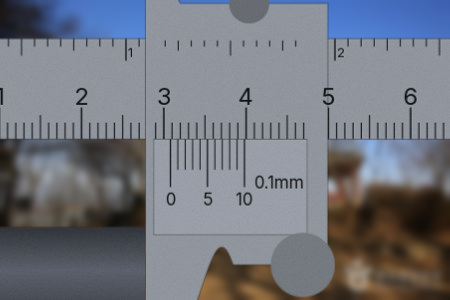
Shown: **30.8** mm
